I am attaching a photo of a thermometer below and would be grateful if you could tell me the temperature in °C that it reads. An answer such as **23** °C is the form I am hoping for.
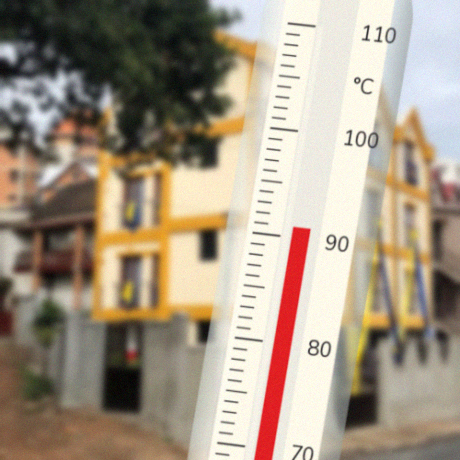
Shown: **91** °C
